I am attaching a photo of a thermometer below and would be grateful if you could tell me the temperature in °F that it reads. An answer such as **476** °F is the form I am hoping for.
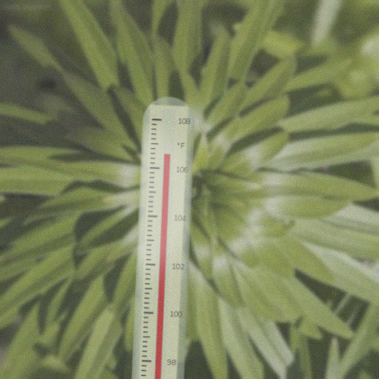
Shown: **106.6** °F
